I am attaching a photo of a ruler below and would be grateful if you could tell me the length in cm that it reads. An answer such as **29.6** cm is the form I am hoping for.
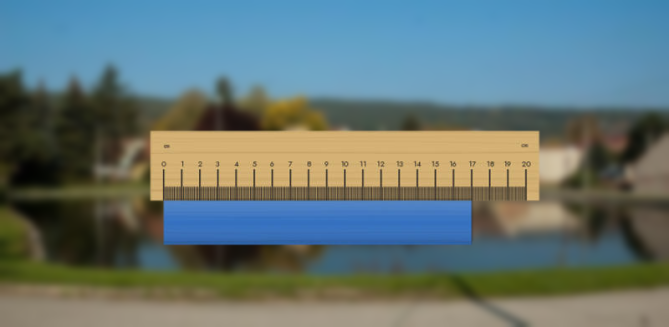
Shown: **17** cm
